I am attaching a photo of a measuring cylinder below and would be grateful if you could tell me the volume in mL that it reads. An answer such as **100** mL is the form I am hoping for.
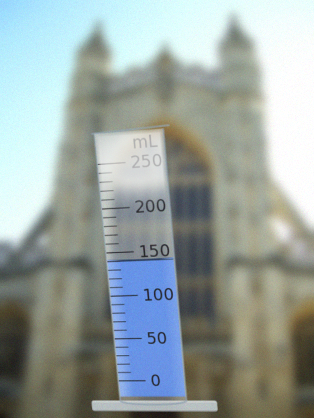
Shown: **140** mL
